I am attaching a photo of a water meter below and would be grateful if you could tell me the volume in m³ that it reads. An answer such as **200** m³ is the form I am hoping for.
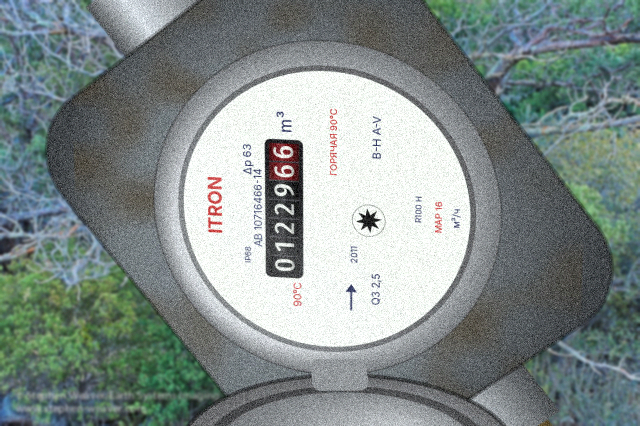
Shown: **1229.66** m³
